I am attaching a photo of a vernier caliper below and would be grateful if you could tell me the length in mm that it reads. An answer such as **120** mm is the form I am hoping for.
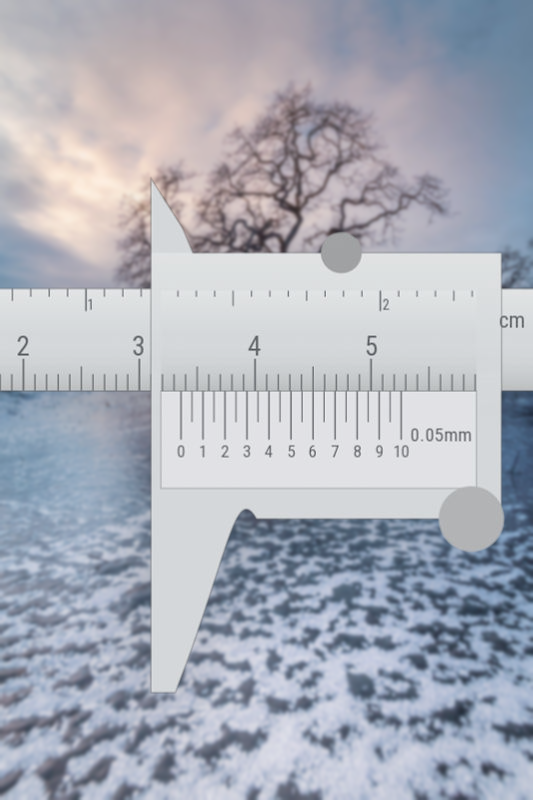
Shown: **33.6** mm
